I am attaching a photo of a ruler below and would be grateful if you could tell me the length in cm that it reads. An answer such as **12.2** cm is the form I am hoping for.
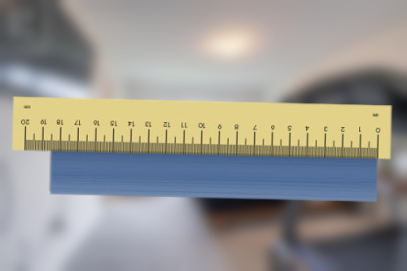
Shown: **18.5** cm
